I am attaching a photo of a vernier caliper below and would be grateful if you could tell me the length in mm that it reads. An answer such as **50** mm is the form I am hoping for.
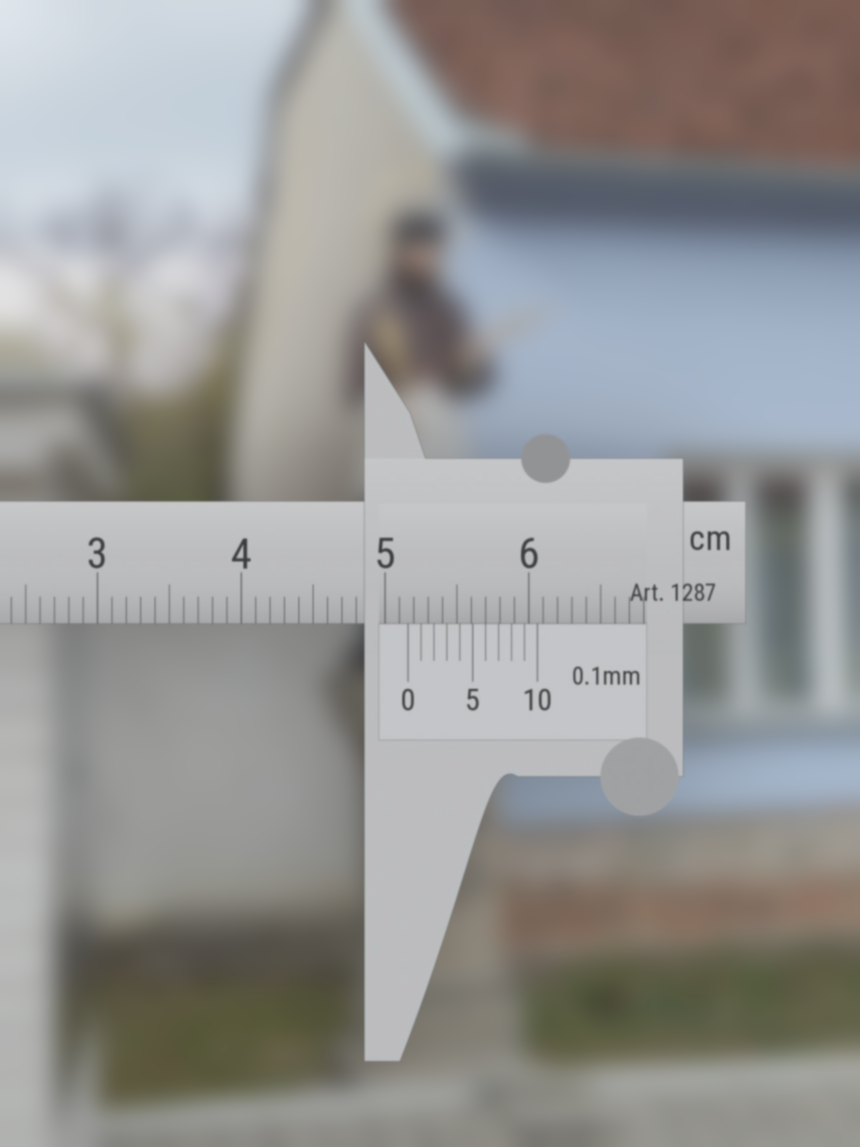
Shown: **51.6** mm
